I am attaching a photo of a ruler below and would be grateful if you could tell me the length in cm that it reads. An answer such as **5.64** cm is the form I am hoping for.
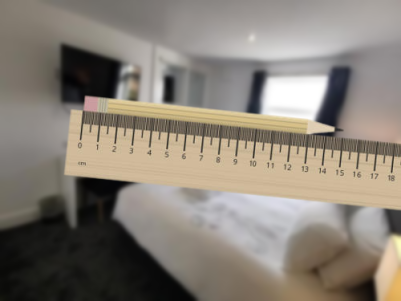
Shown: **15** cm
